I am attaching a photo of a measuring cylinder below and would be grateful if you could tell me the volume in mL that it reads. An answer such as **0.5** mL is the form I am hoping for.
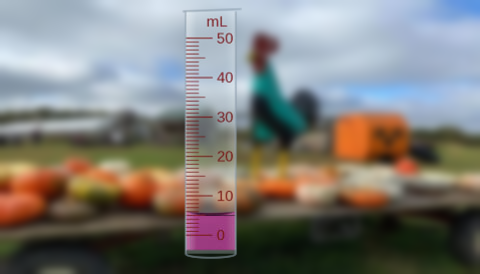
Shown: **5** mL
